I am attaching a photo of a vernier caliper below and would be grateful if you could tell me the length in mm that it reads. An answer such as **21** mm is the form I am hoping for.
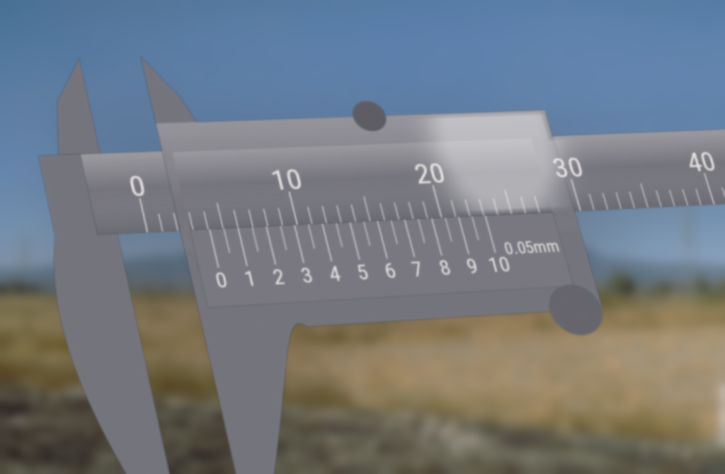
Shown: **4.1** mm
